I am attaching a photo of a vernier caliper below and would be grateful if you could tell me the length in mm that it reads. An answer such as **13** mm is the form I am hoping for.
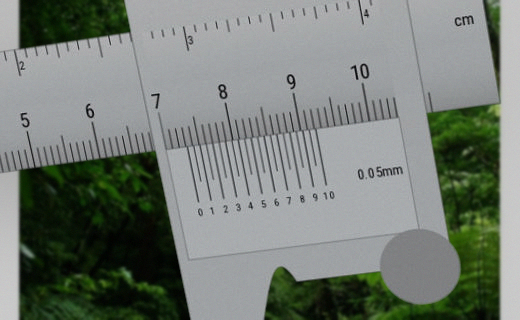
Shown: **73.2** mm
